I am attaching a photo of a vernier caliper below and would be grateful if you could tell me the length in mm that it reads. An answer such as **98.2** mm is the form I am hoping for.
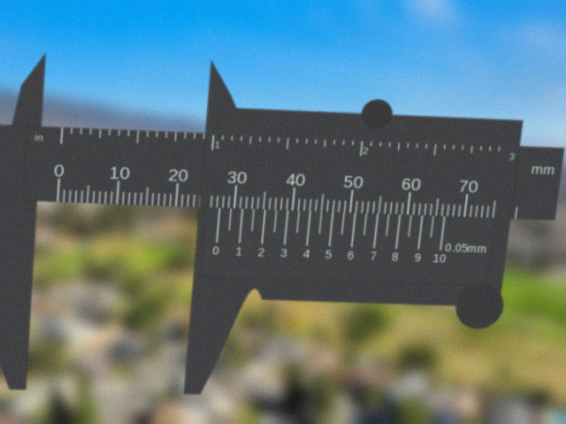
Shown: **27.5** mm
